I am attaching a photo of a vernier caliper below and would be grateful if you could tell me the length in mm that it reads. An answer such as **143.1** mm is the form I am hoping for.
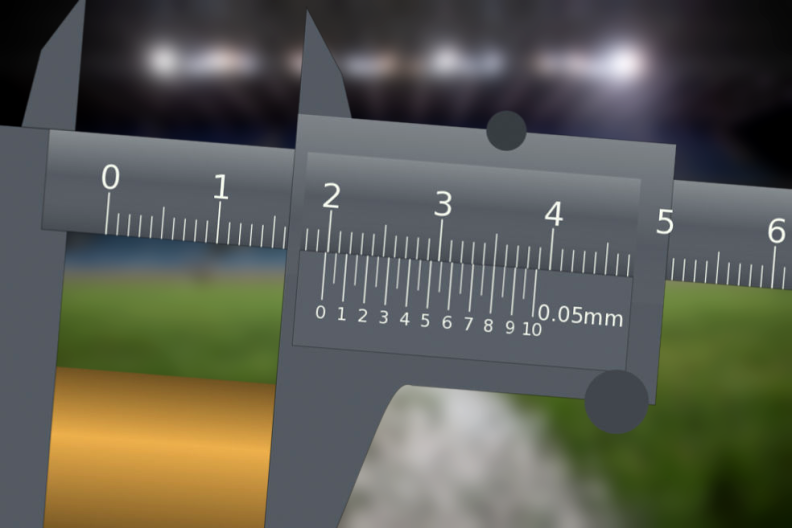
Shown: **19.8** mm
